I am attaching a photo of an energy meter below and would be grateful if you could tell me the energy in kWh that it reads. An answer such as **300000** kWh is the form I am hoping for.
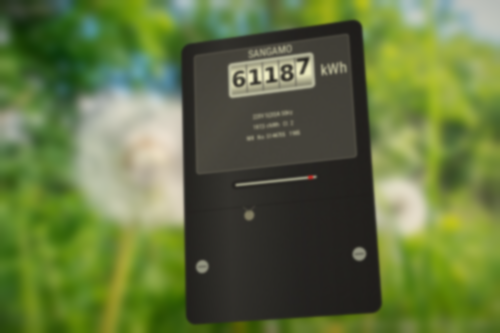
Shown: **61187** kWh
